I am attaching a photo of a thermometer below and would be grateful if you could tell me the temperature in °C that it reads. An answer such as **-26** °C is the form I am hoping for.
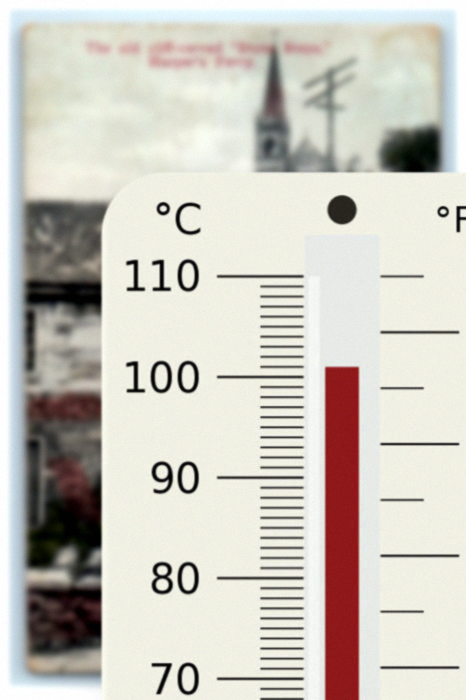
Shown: **101** °C
